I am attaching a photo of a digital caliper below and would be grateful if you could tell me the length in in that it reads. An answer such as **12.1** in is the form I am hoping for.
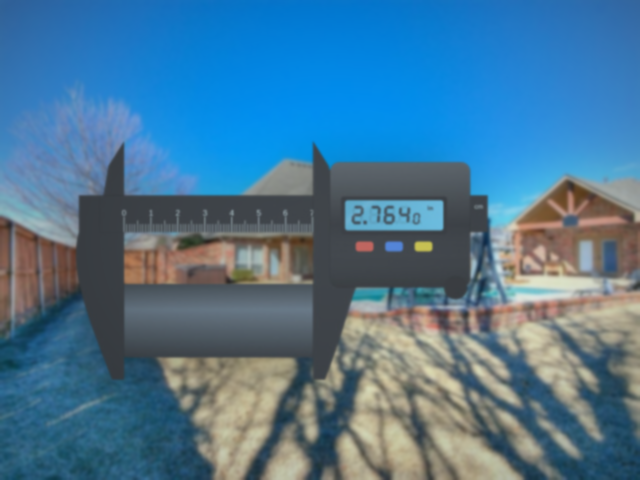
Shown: **2.7640** in
